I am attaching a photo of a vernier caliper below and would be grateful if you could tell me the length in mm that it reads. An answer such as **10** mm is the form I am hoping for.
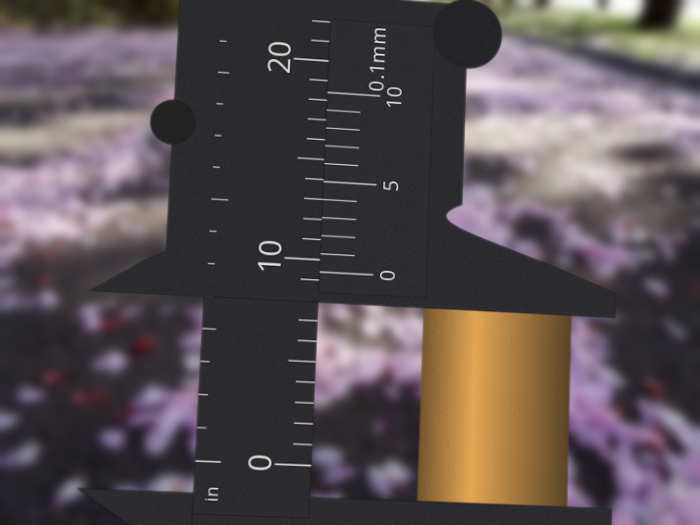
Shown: **9.4** mm
